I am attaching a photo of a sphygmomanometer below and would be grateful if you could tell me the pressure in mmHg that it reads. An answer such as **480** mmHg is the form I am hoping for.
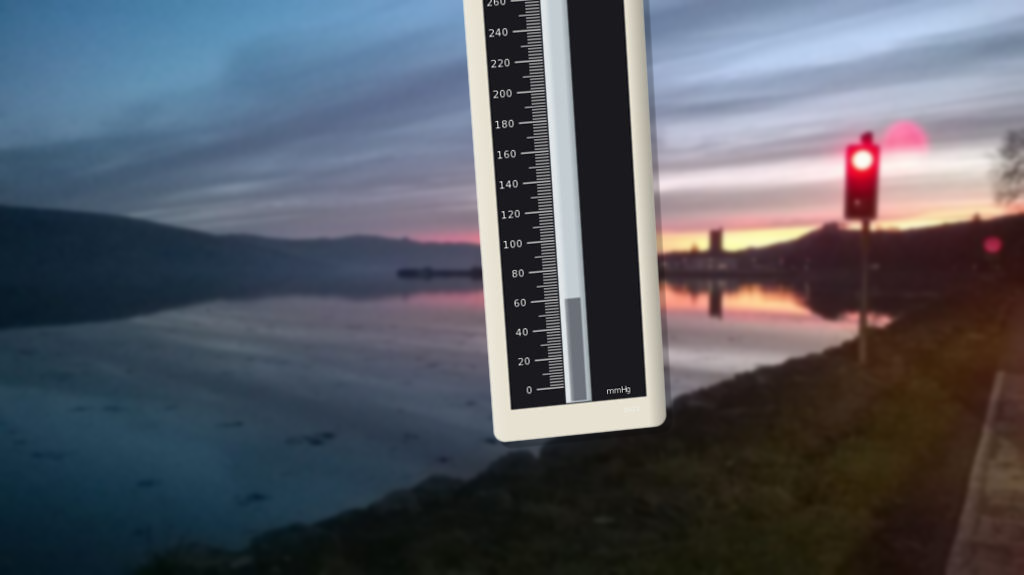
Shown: **60** mmHg
